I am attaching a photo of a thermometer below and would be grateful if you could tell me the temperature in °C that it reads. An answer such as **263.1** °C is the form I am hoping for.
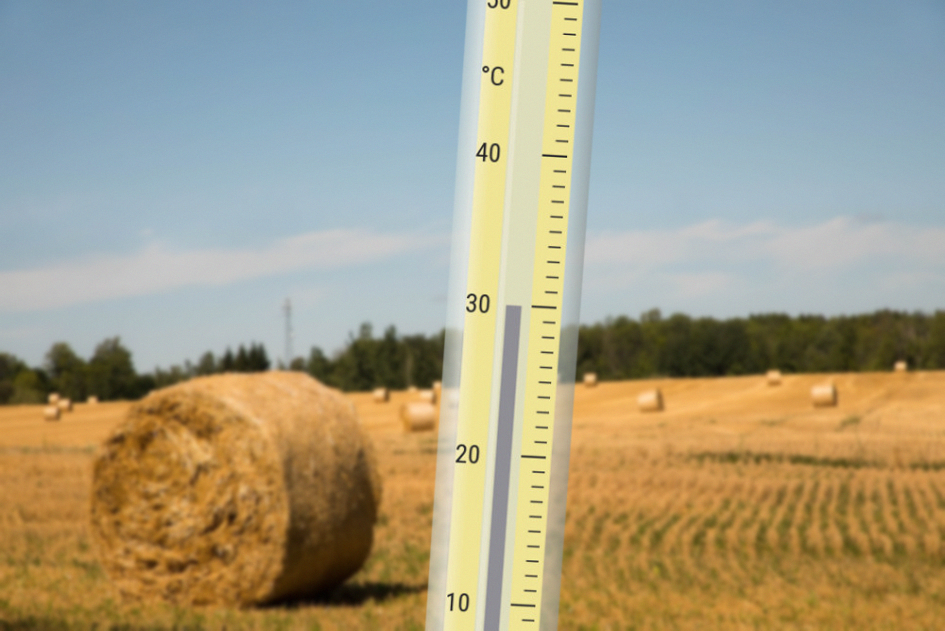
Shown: **30** °C
